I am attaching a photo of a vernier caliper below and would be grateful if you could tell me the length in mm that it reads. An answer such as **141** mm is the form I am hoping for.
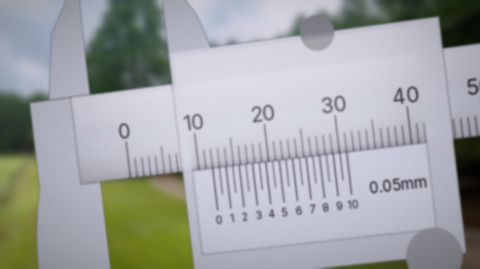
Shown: **12.0** mm
